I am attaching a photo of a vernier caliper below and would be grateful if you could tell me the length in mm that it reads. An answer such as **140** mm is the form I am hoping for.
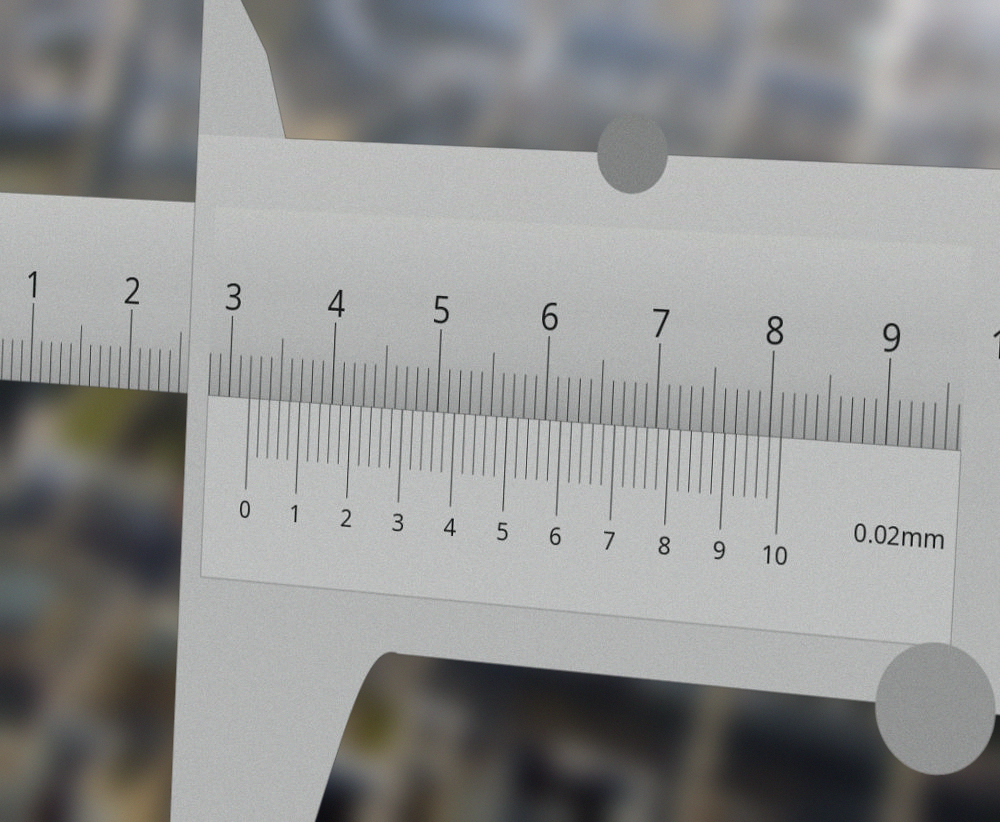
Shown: **32.0** mm
